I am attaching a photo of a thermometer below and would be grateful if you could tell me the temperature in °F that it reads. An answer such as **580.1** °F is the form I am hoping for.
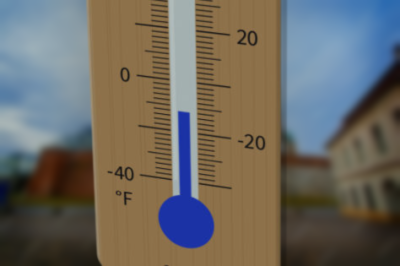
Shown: **-12** °F
